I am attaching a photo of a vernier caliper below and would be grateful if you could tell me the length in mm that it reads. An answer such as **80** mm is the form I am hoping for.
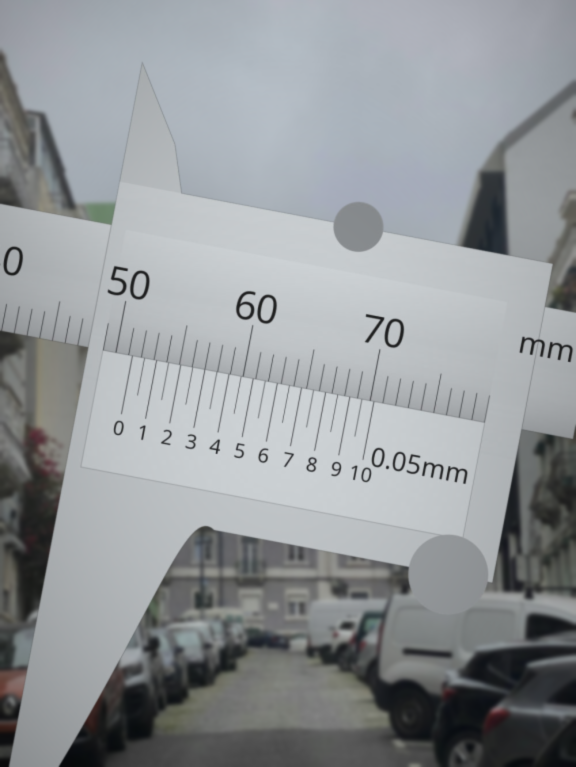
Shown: **51.3** mm
